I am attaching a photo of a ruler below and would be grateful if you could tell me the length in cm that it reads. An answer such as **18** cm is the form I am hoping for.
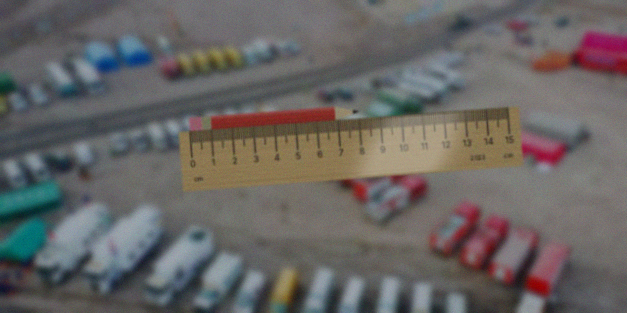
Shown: **8** cm
